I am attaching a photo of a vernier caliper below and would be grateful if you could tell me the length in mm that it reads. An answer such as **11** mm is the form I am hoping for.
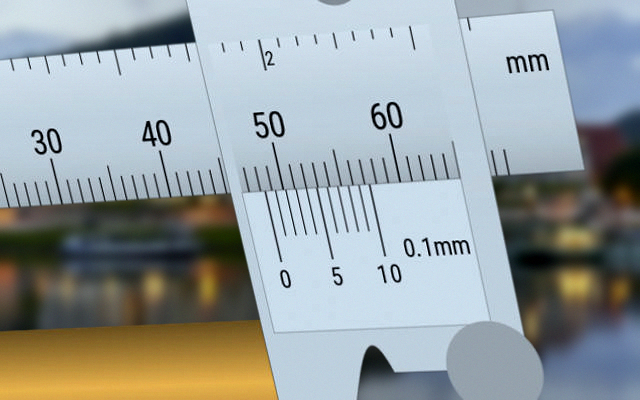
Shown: **48.4** mm
